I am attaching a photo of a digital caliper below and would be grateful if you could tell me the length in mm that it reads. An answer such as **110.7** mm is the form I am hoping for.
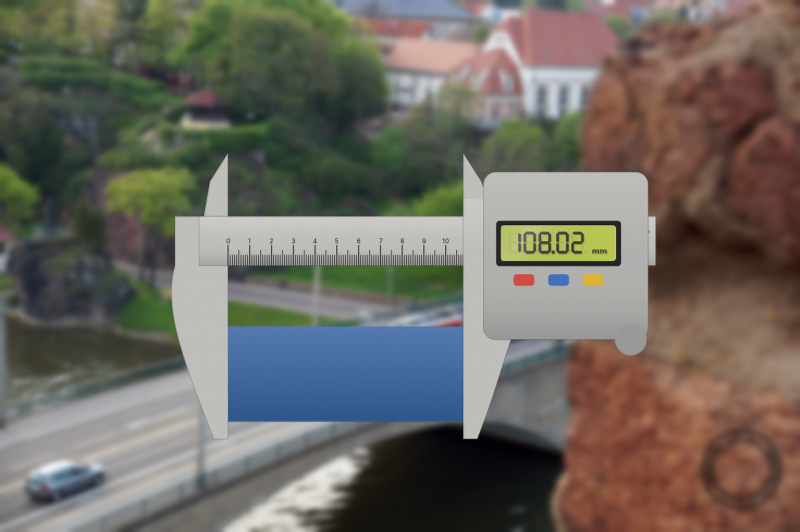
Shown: **108.02** mm
